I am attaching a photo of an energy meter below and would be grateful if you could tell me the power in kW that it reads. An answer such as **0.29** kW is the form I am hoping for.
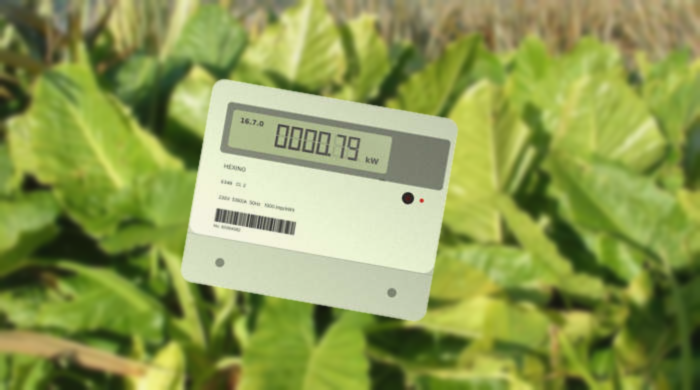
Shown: **0.79** kW
